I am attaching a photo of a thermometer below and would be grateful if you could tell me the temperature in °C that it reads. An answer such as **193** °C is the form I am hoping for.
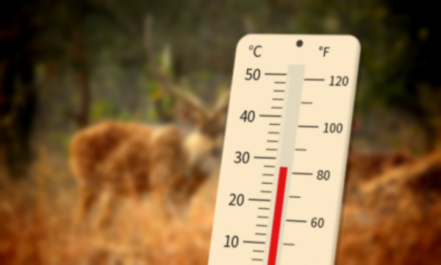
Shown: **28** °C
